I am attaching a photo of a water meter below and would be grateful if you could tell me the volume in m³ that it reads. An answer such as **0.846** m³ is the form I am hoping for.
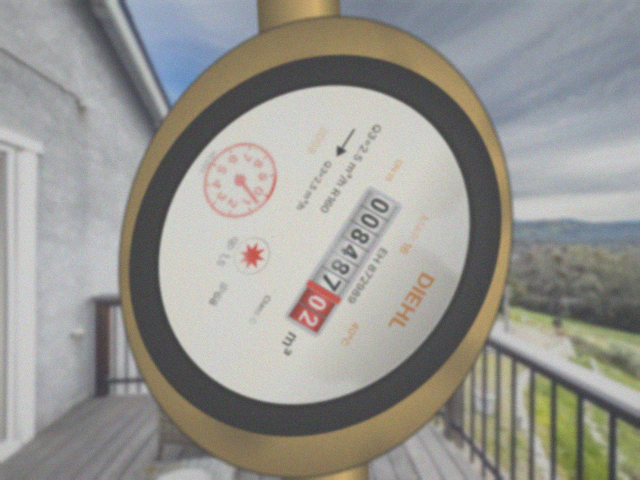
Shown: **8487.020** m³
